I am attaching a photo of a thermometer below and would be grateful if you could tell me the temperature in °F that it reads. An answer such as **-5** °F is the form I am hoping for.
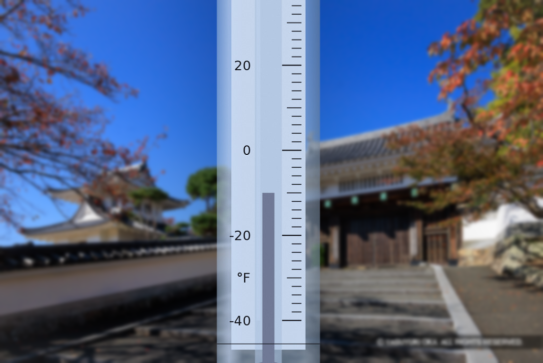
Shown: **-10** °F
